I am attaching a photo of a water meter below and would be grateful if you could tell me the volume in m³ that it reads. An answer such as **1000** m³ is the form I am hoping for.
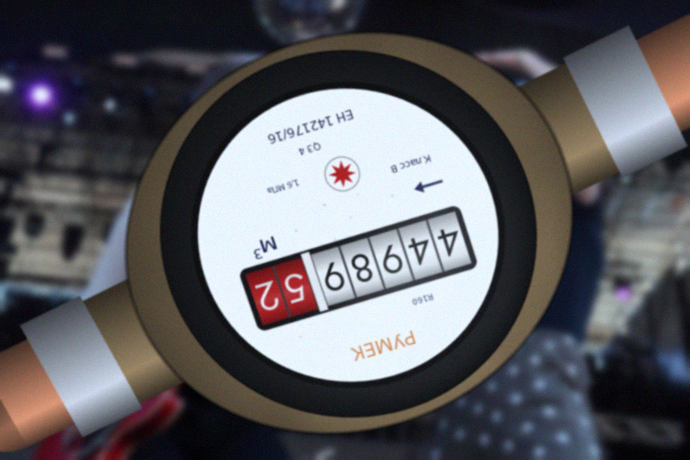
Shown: **44989.52** m³
